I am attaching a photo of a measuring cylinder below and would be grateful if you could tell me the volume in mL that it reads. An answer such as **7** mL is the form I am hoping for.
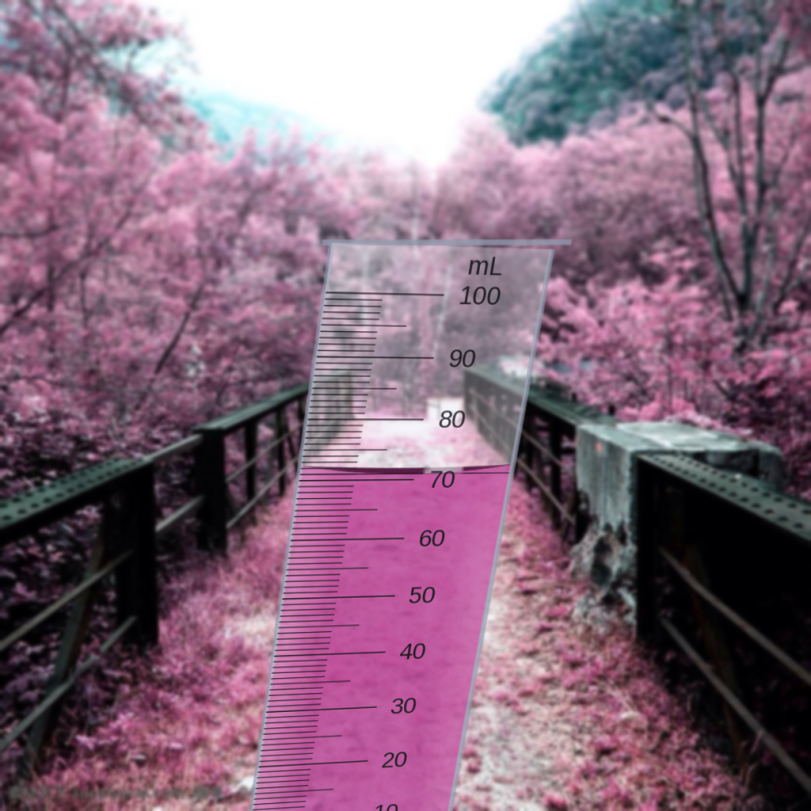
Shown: **71** mL
